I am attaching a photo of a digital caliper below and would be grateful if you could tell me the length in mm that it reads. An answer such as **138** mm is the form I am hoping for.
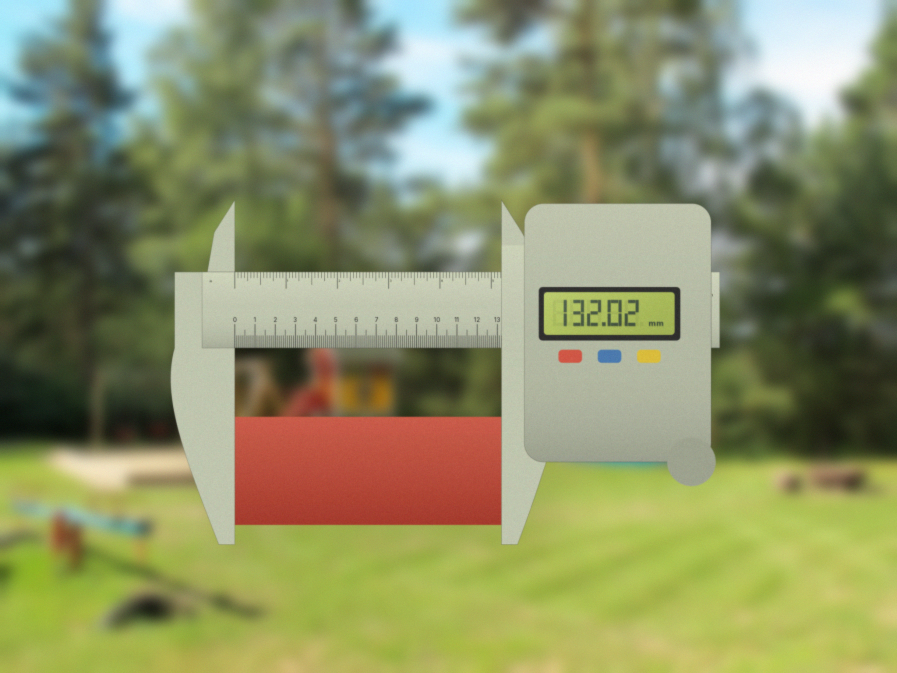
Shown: **132.02** mm
